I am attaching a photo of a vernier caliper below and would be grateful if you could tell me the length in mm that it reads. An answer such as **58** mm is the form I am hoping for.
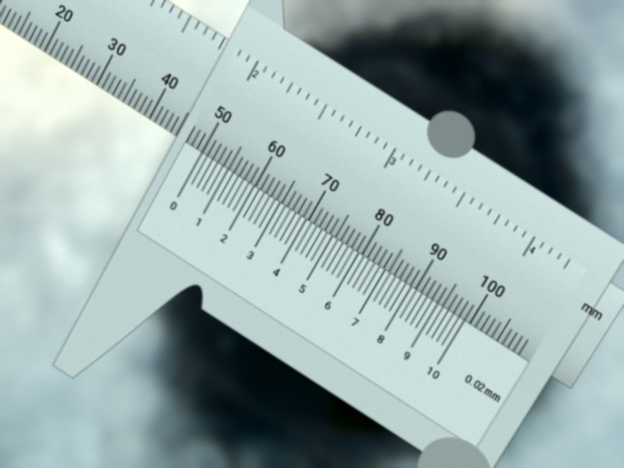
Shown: **50.0** mm
